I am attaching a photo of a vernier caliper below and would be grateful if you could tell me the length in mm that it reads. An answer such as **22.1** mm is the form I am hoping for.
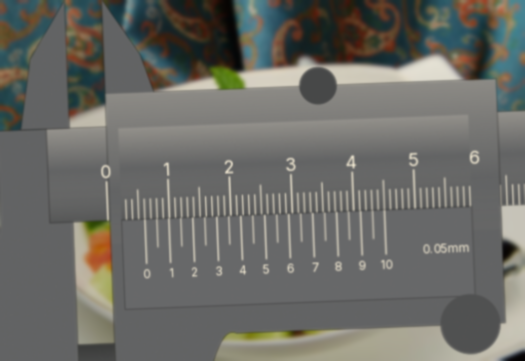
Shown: **6.0** mm
